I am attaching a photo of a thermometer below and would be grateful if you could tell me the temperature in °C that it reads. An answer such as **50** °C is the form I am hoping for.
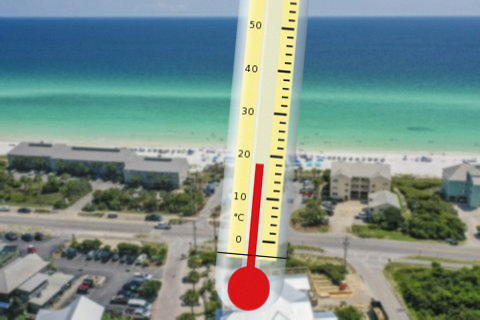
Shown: **18** °C
